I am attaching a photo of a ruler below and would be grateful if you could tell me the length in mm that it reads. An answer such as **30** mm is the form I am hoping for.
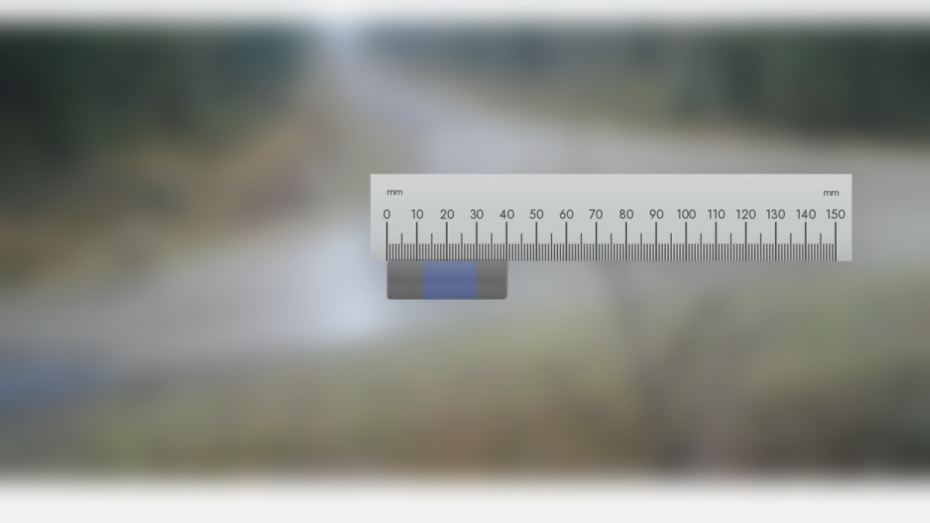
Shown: **40** mm
